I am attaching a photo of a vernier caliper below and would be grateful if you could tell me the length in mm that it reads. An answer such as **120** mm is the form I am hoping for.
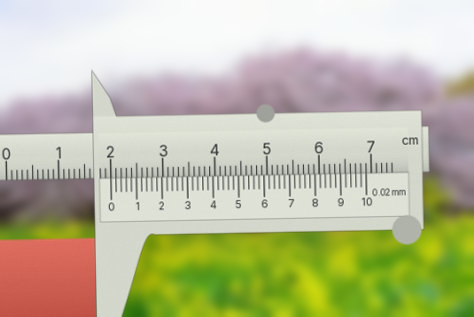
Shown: **20.0** mm
